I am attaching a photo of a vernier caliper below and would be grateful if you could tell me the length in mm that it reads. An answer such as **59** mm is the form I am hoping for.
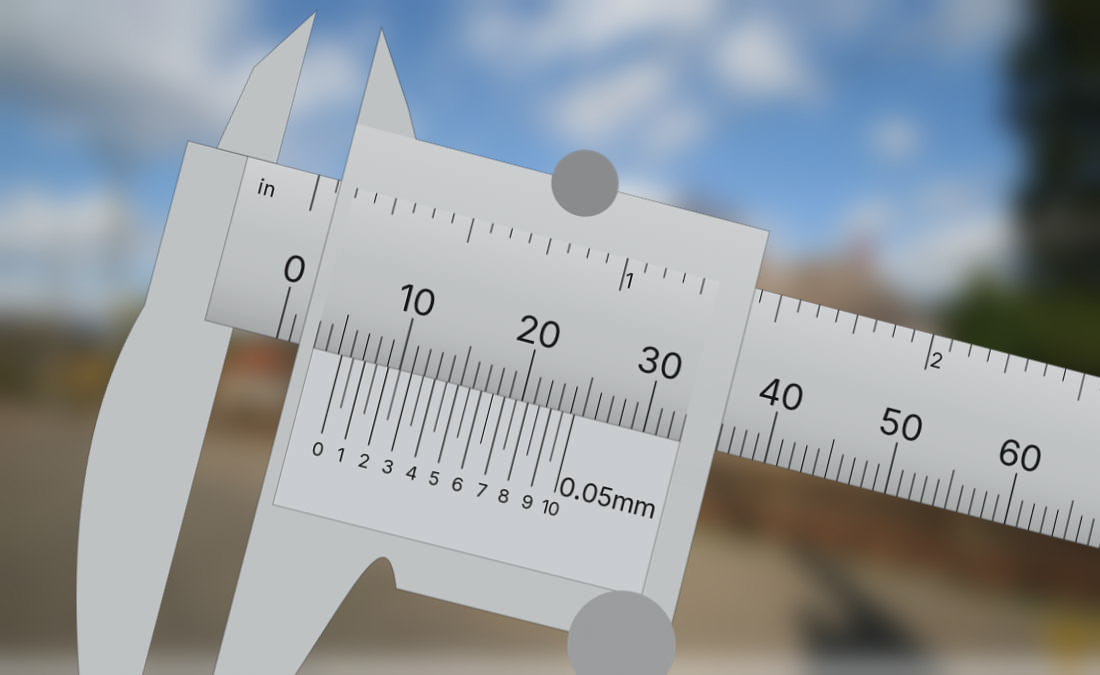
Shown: **5.3** mm
